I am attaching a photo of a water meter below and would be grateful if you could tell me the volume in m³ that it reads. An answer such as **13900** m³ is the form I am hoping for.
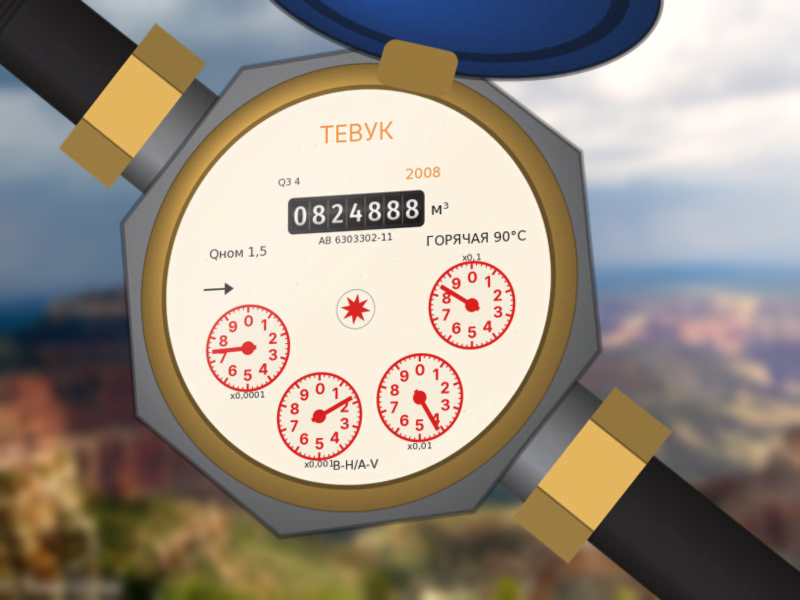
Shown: **824888.8417** m³
